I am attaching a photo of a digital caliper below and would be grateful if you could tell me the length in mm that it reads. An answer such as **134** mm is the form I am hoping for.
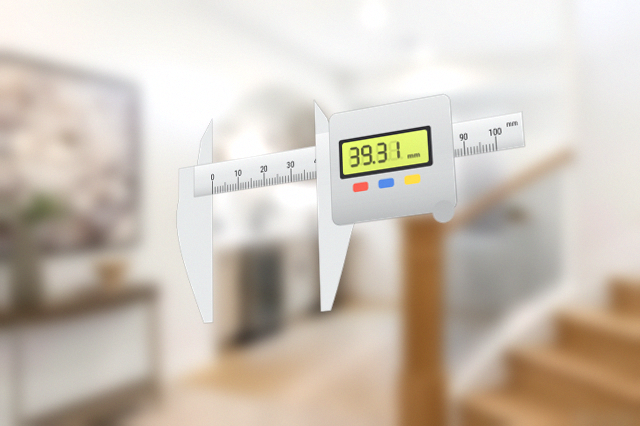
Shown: **39.31** mm
